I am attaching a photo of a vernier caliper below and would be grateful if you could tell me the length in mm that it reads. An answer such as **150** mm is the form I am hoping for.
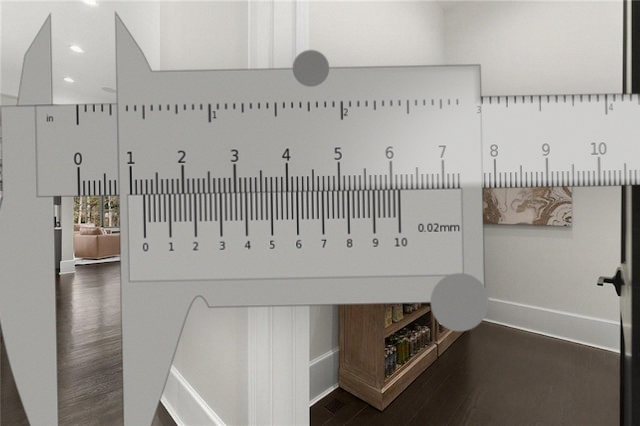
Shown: **12.5** mm
